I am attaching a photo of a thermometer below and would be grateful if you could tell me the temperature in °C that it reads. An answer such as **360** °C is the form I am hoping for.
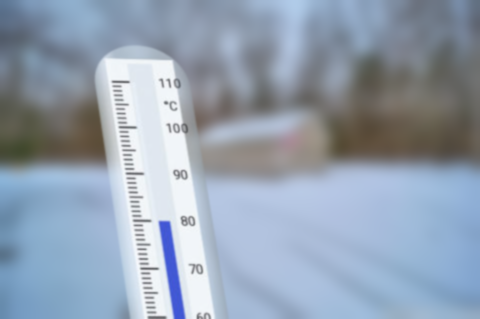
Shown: **80** °C
